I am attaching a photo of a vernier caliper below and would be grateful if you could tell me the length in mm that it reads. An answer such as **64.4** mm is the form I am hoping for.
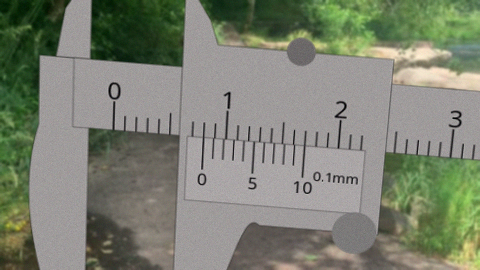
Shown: **8.0** mm
